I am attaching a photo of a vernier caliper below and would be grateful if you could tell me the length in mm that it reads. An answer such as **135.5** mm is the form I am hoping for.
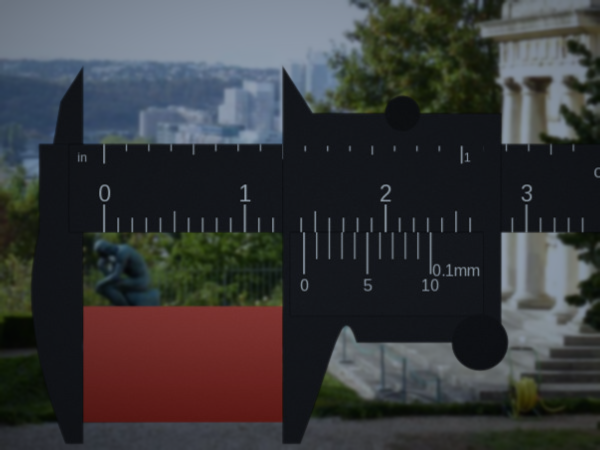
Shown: **14.2** mm
